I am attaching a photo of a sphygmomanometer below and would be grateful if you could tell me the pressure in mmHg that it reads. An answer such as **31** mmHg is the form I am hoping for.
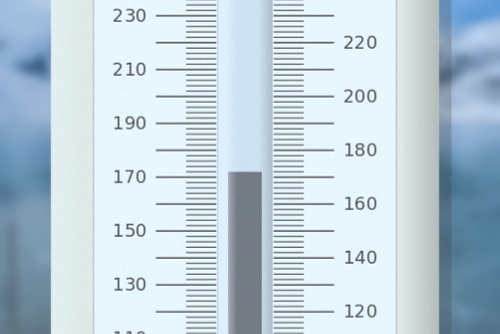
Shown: **172** mmHg
